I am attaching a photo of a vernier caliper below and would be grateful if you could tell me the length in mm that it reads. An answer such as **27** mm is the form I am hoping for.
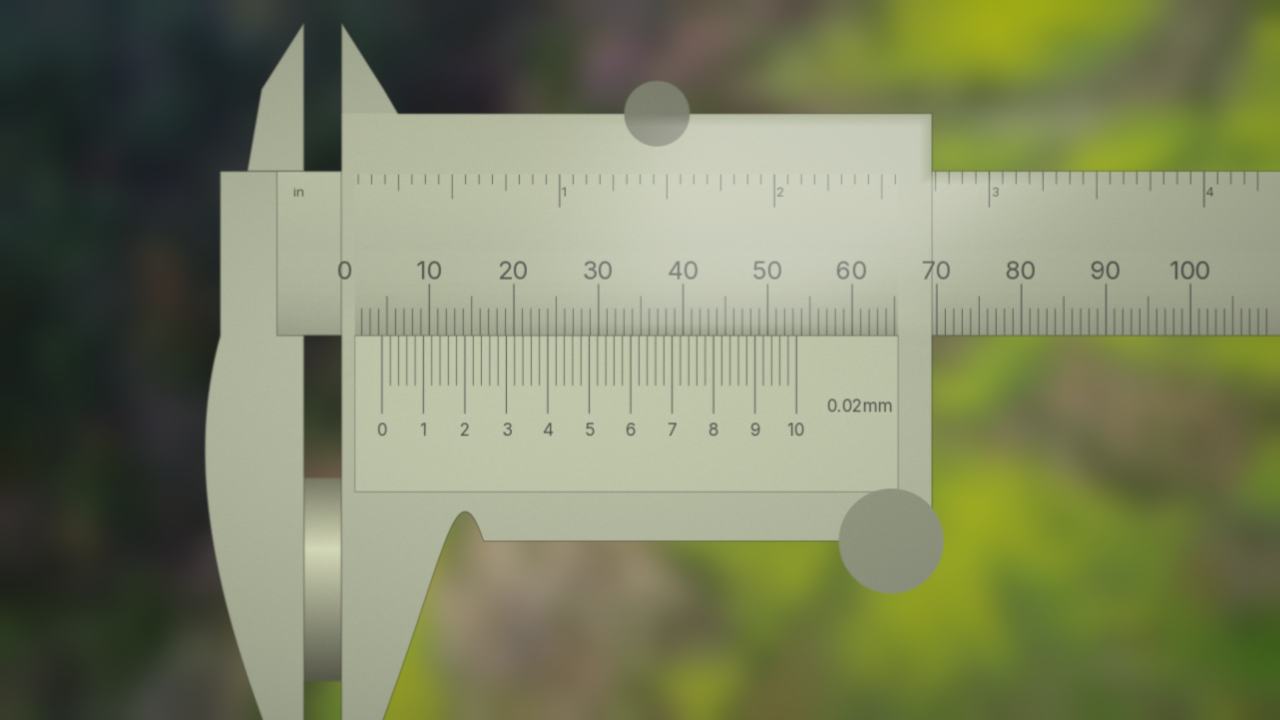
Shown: **4.4** mm
